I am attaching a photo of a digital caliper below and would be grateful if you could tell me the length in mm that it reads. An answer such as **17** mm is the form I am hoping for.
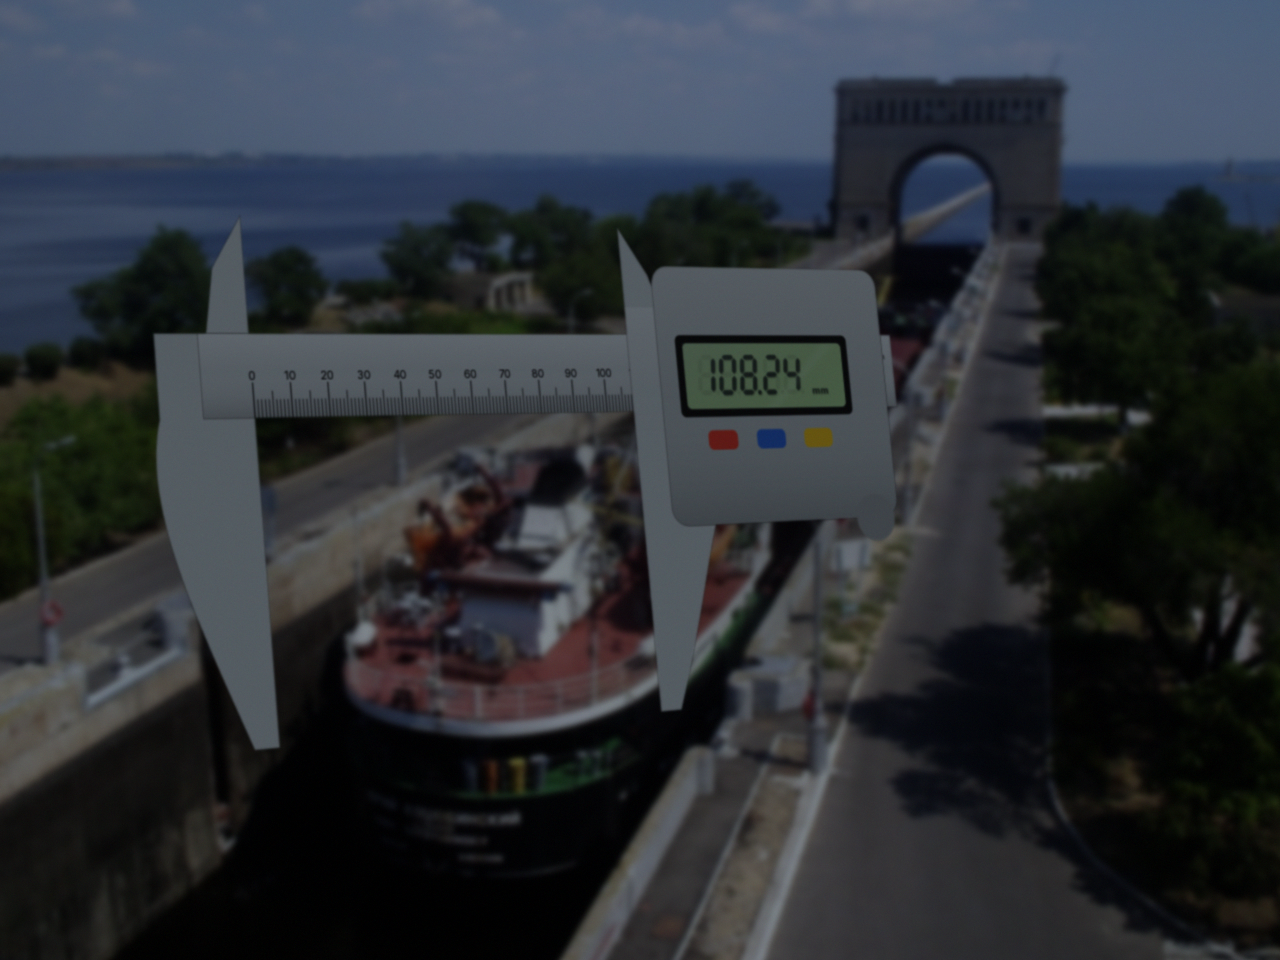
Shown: **108.24** mm
